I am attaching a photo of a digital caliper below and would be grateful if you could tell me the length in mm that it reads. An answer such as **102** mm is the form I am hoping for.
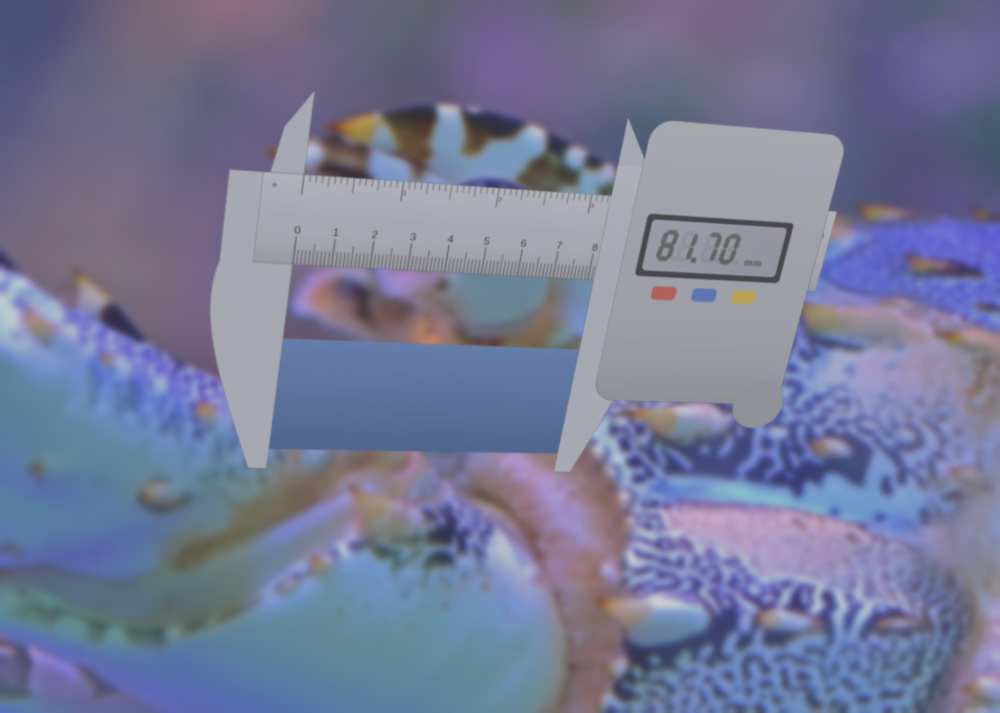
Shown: **81.70** mm
